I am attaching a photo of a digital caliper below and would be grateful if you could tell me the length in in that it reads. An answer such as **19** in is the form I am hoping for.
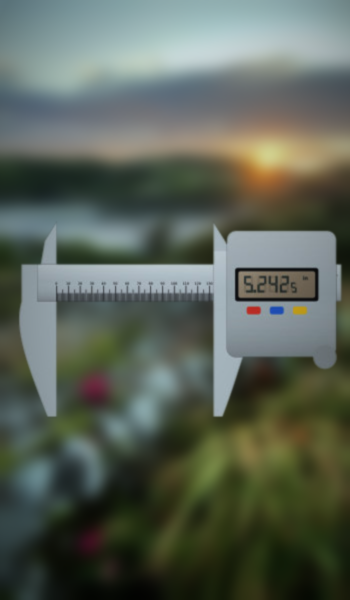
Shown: **5.2425** in
